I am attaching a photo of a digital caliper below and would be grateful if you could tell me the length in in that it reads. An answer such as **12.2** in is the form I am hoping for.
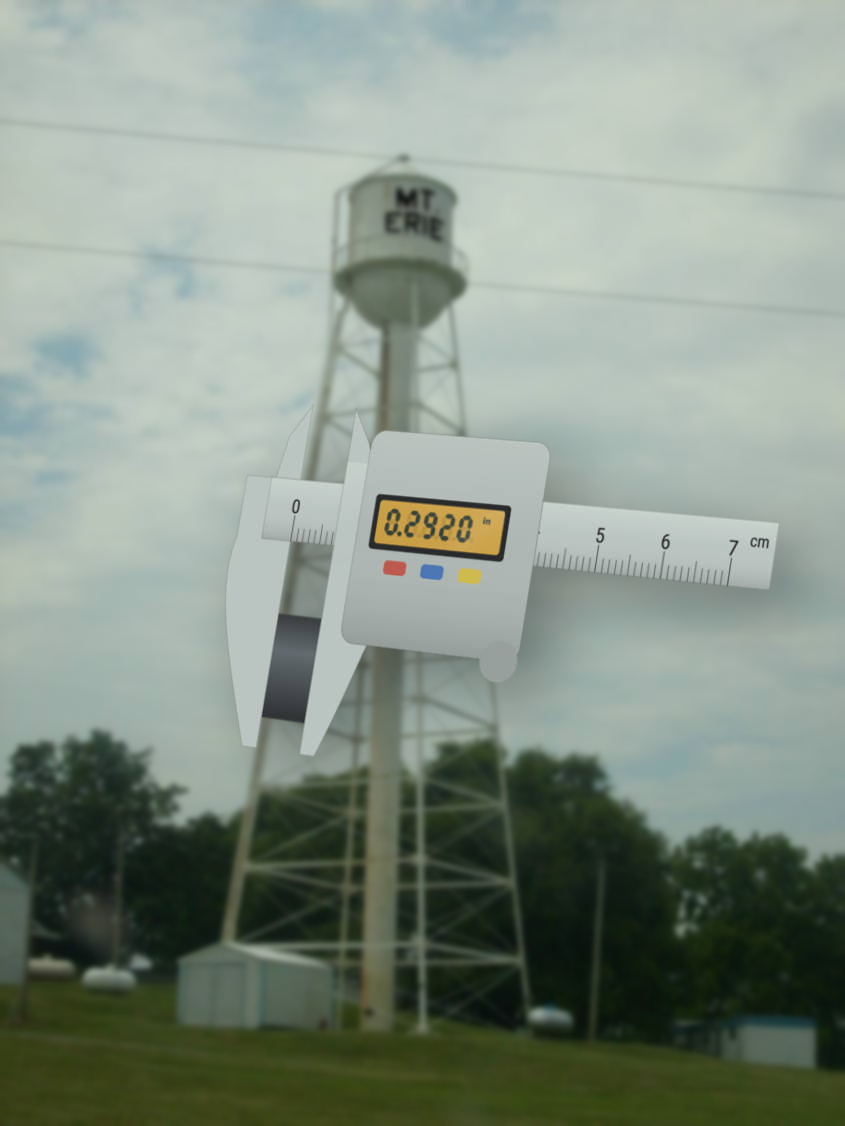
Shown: **0.2920** in
